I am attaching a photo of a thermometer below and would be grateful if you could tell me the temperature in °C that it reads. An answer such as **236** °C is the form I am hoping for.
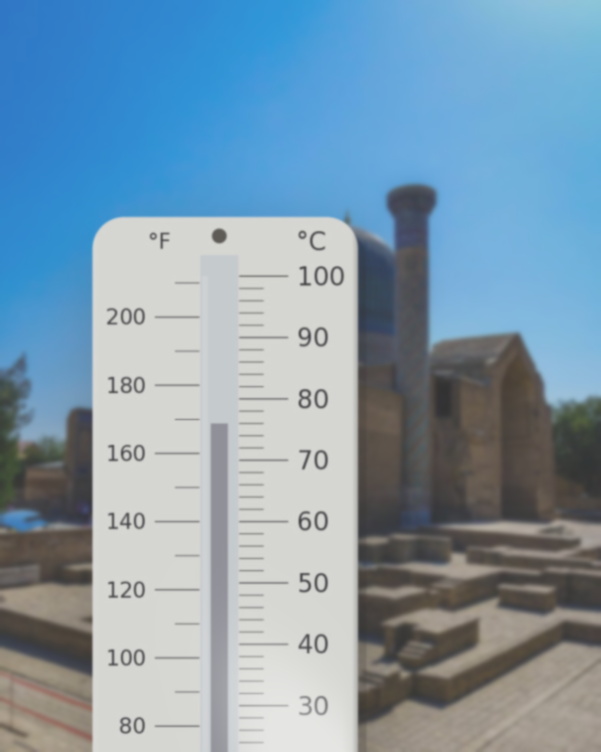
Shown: **76** °C
